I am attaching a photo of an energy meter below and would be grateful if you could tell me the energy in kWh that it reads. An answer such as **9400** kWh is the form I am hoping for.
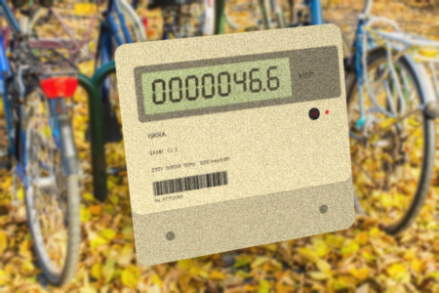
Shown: **46.6** kWh
